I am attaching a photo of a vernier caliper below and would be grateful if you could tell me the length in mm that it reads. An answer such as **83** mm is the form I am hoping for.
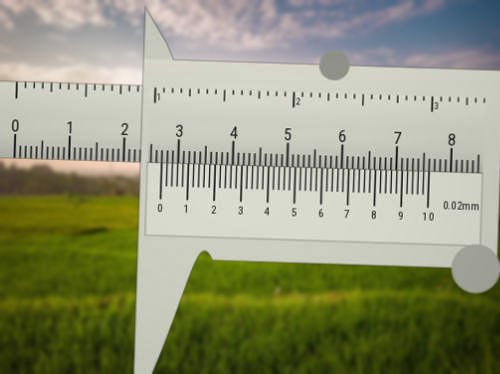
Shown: **27.0** mm
